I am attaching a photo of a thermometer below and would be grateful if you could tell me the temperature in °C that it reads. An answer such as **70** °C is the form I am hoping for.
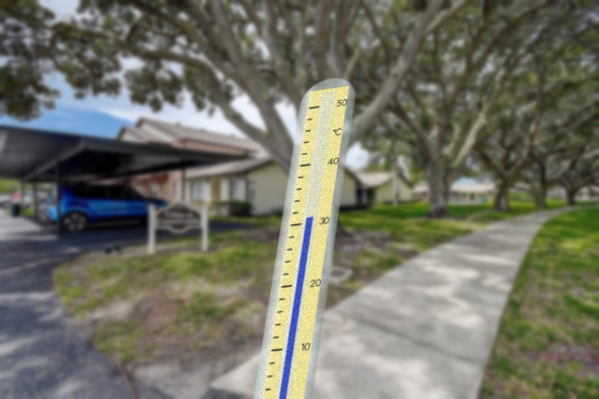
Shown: **31** °C
